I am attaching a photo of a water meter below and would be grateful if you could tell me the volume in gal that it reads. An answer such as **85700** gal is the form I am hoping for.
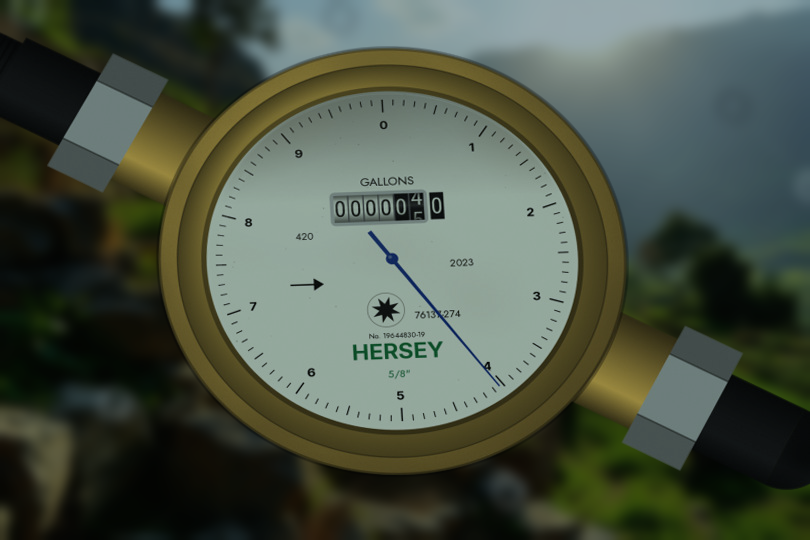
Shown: **44.0** gal
